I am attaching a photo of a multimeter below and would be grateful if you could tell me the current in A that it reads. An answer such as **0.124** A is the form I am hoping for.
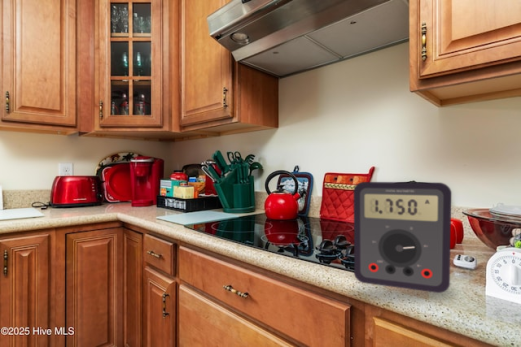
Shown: **1.750** A
